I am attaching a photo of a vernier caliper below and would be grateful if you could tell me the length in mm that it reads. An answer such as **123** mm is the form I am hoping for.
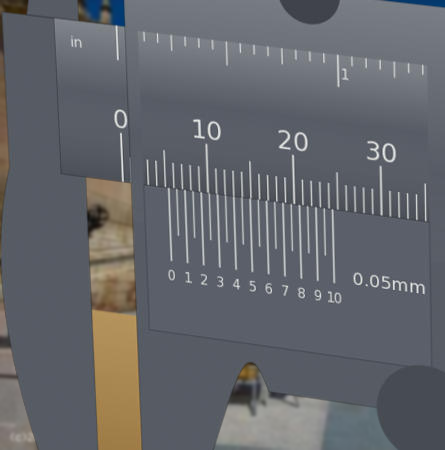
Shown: **5.4** mm
